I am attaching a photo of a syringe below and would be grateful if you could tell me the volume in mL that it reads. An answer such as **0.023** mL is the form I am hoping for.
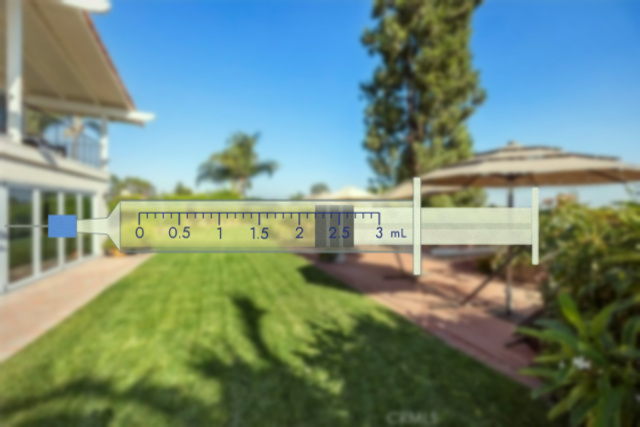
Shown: **2.2** mL
